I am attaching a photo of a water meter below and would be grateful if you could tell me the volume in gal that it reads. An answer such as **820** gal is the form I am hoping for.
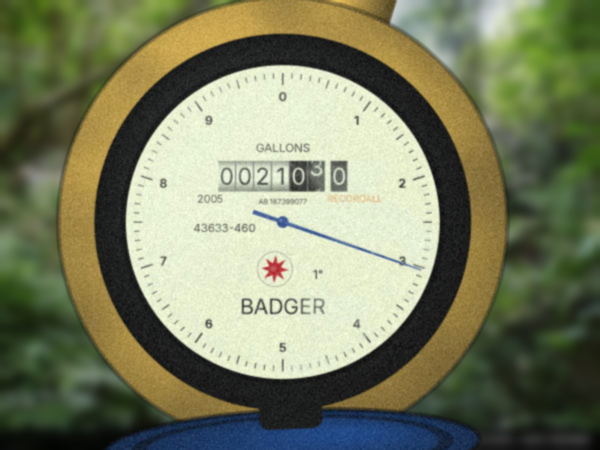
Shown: **21033.0** gal
